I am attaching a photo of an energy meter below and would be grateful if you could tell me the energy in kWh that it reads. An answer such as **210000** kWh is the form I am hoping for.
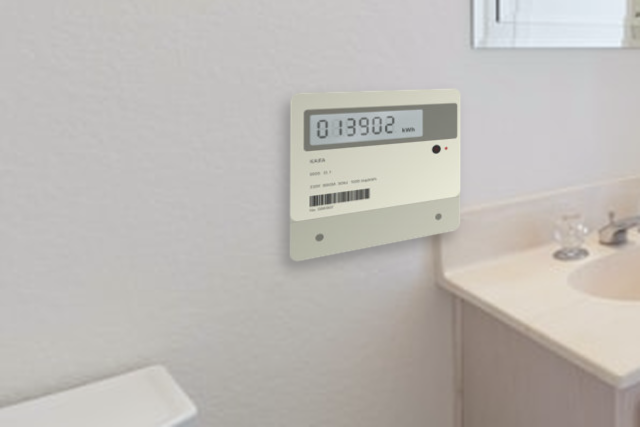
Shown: **13902** kWh
